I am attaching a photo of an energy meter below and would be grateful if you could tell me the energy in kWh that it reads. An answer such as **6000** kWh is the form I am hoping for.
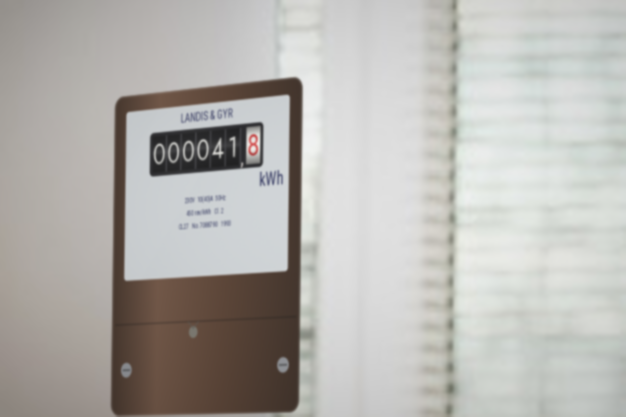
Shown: **41.8** kWh
